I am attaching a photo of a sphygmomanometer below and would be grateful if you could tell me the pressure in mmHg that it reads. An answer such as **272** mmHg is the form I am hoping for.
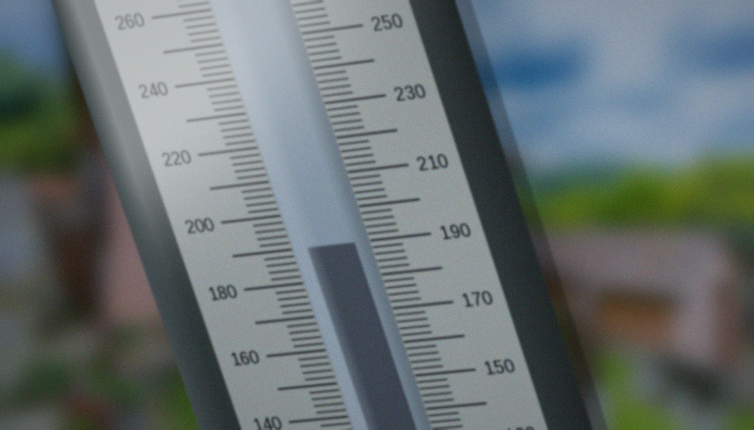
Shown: **190** mmHg
